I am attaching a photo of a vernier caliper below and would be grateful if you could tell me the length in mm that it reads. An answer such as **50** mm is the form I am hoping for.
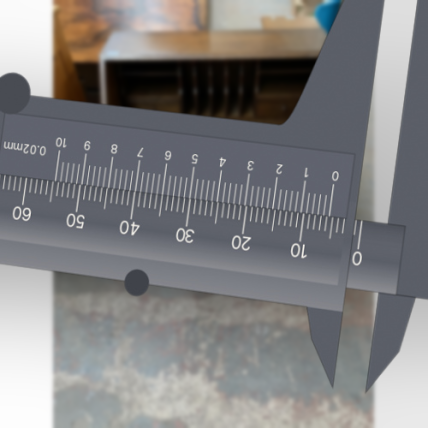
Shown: **5.6** mm
